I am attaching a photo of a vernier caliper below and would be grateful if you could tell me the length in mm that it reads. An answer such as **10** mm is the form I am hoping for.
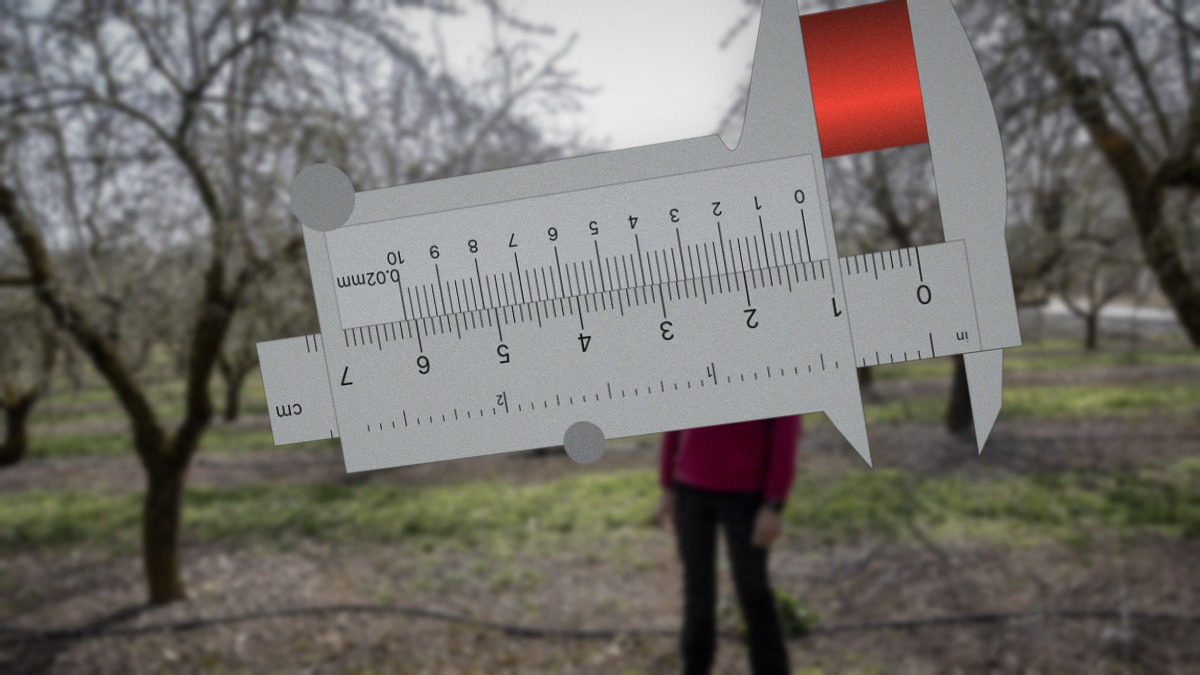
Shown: **12.2** mm
